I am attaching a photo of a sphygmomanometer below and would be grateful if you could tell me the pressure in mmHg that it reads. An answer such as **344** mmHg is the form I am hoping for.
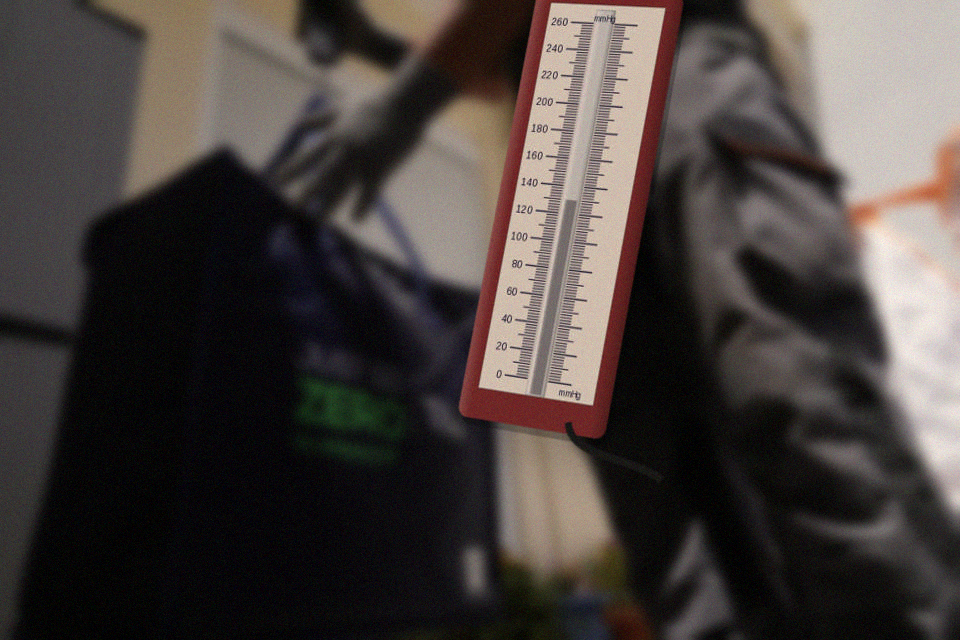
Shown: **130** mmHg
